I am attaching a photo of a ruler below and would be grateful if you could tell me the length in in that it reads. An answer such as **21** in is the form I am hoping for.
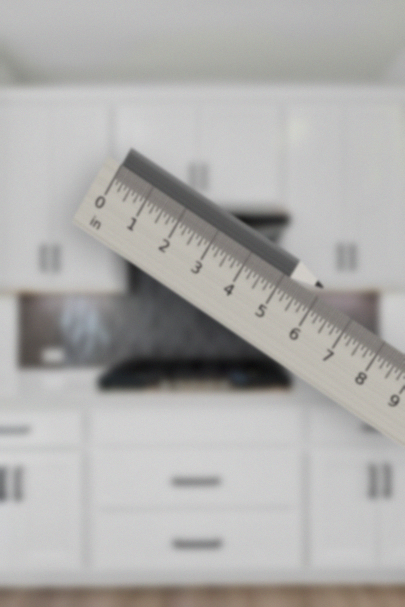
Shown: **6** in
